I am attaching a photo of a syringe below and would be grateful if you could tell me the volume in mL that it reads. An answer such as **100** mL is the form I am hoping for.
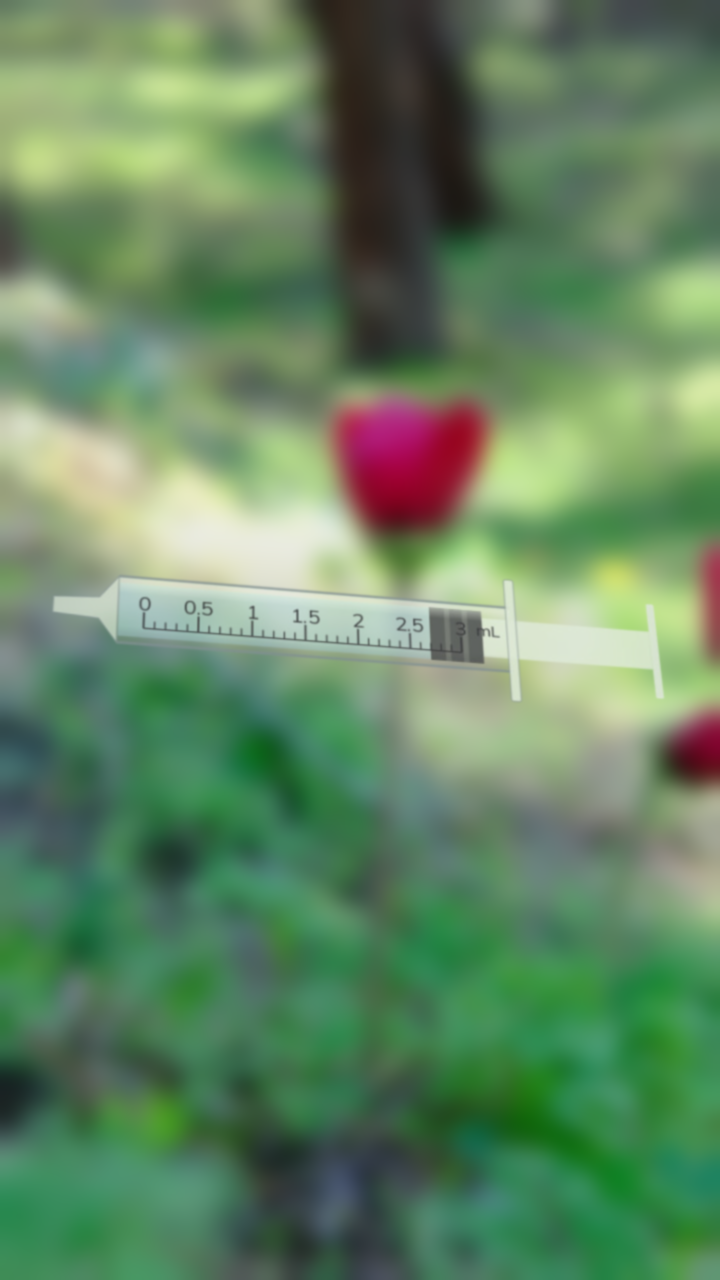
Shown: **2.7** mL
